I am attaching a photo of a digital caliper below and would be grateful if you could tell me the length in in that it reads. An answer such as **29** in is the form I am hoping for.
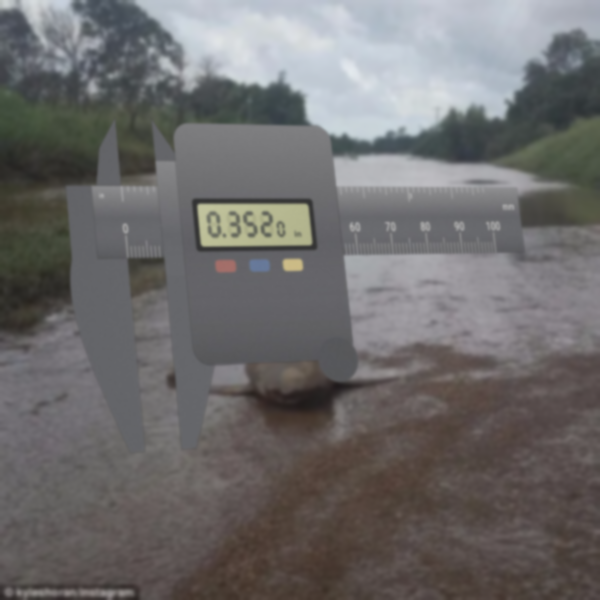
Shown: **0.3520** in
